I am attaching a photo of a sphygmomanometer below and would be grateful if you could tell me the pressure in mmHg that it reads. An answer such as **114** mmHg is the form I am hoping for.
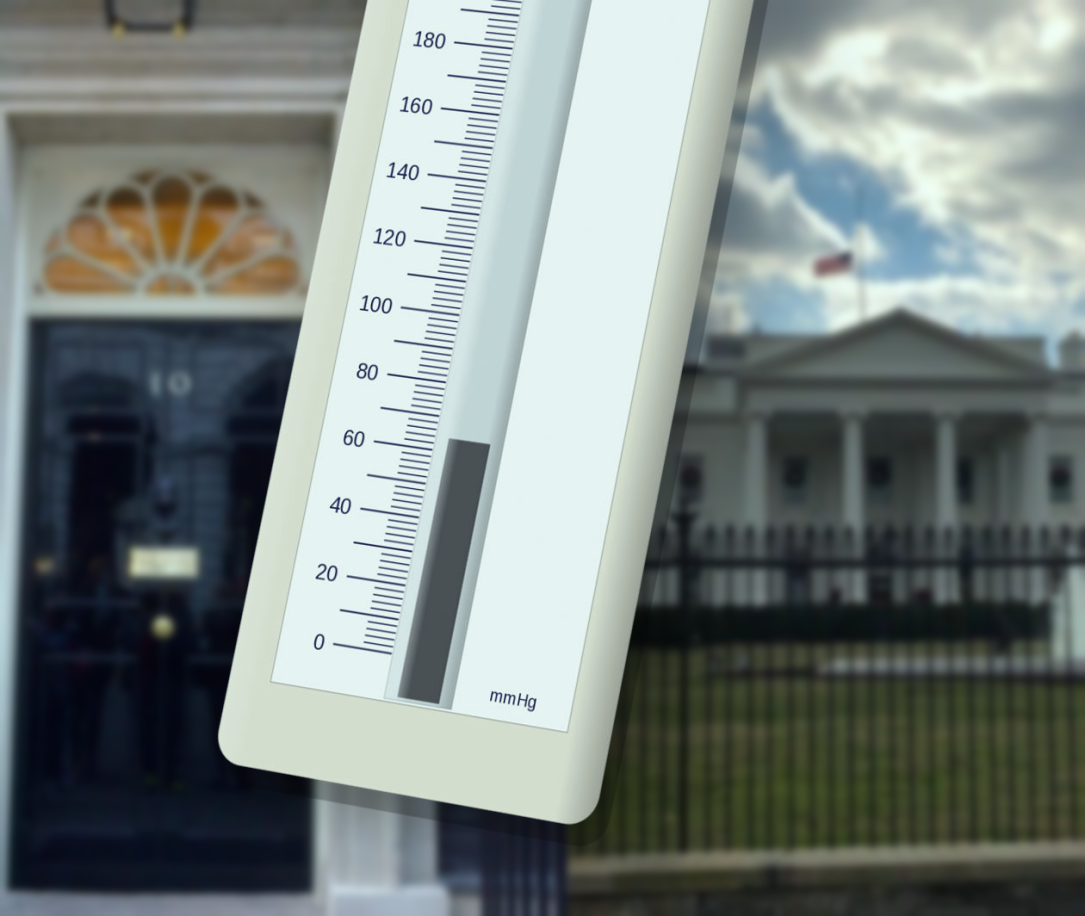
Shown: **64** mmHg
